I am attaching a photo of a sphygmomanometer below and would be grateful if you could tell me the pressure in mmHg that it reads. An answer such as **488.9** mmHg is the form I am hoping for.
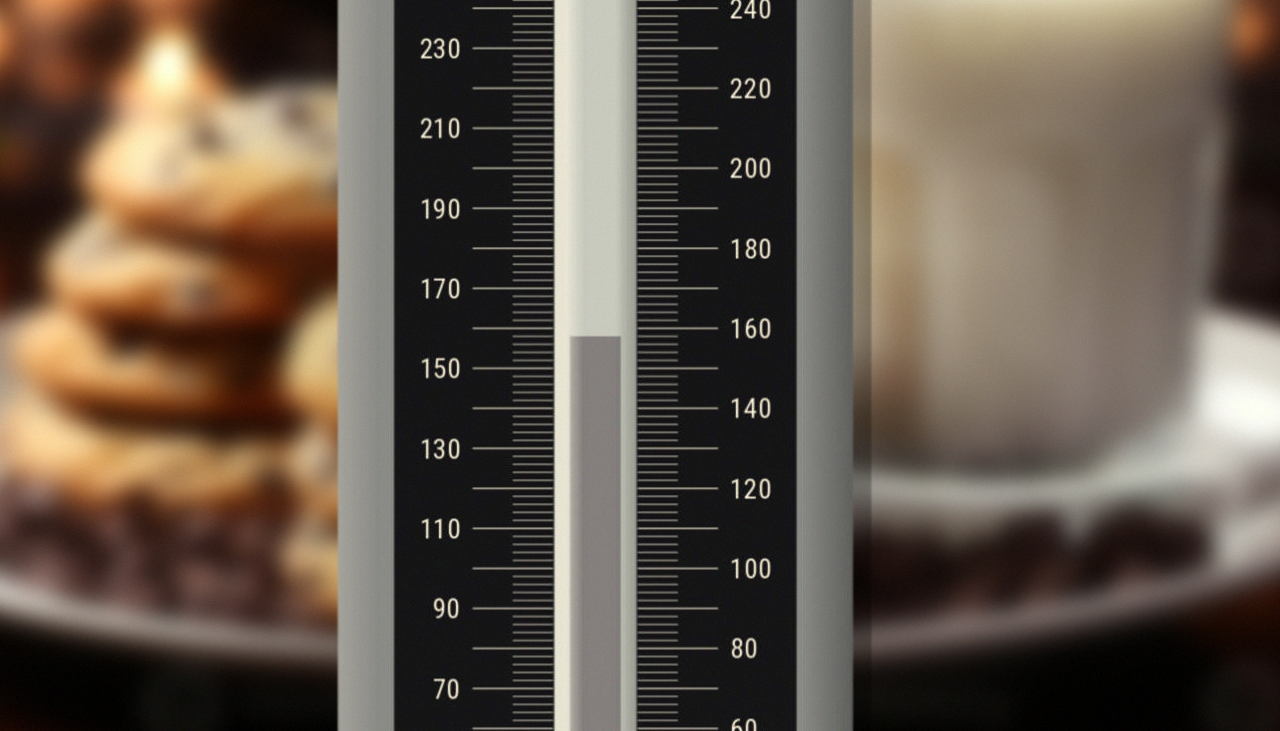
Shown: **158** mmHg
